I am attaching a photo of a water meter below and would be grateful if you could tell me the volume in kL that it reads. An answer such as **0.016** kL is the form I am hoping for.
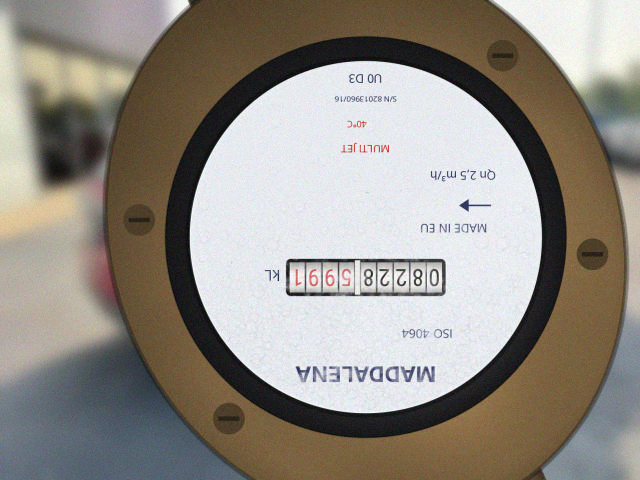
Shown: **8228.5991** kL
